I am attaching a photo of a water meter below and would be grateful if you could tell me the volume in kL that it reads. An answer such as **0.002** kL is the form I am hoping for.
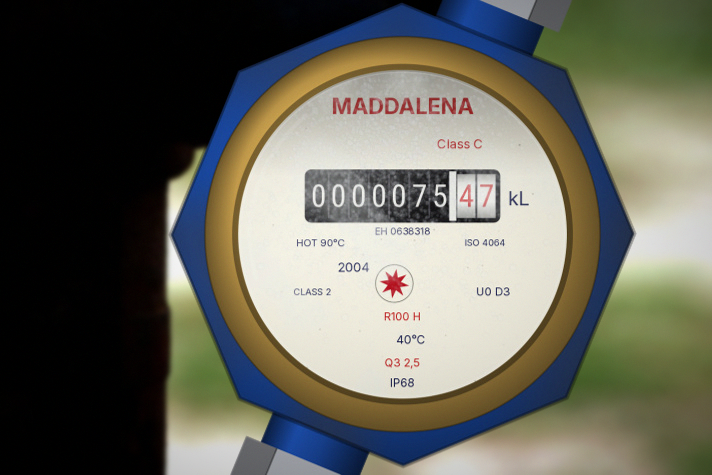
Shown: **75.47** kL
